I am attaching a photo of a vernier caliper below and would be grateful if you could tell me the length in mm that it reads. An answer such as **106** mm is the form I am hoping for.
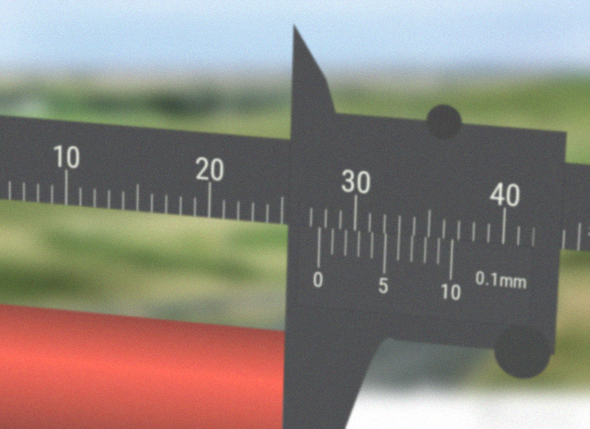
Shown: **27.6** mm
